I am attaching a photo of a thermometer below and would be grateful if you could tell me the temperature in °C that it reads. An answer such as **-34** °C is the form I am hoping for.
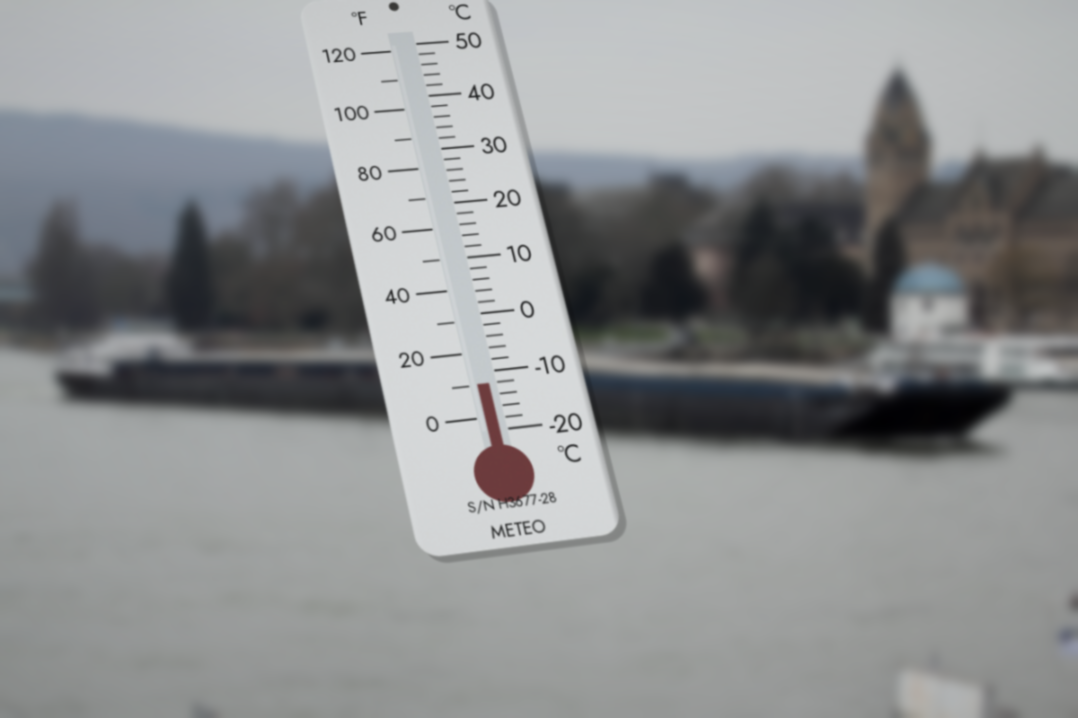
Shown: **-12** °C
